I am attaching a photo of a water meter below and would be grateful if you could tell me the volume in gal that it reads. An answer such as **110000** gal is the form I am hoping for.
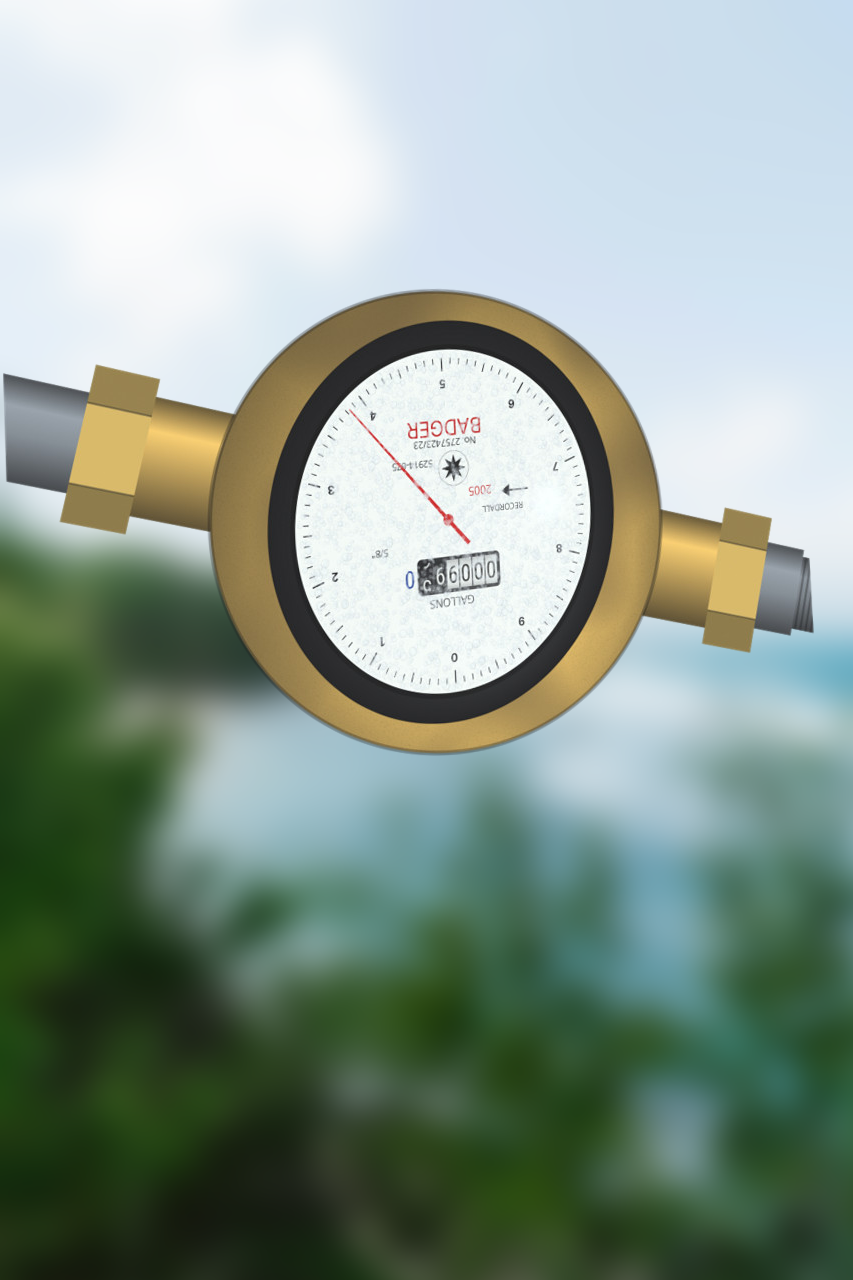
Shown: **9953.8** gal
